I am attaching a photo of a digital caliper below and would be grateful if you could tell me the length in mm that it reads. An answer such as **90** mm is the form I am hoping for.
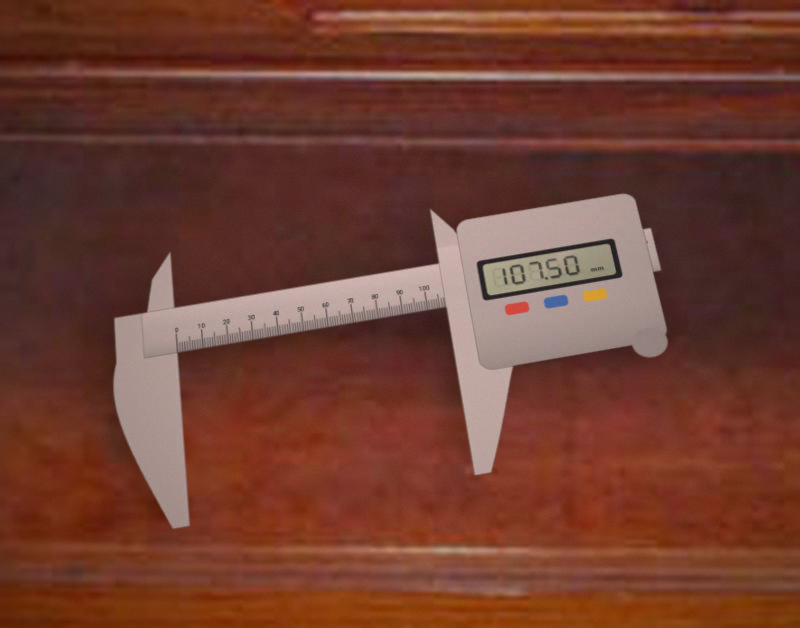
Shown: **107.50** mm
